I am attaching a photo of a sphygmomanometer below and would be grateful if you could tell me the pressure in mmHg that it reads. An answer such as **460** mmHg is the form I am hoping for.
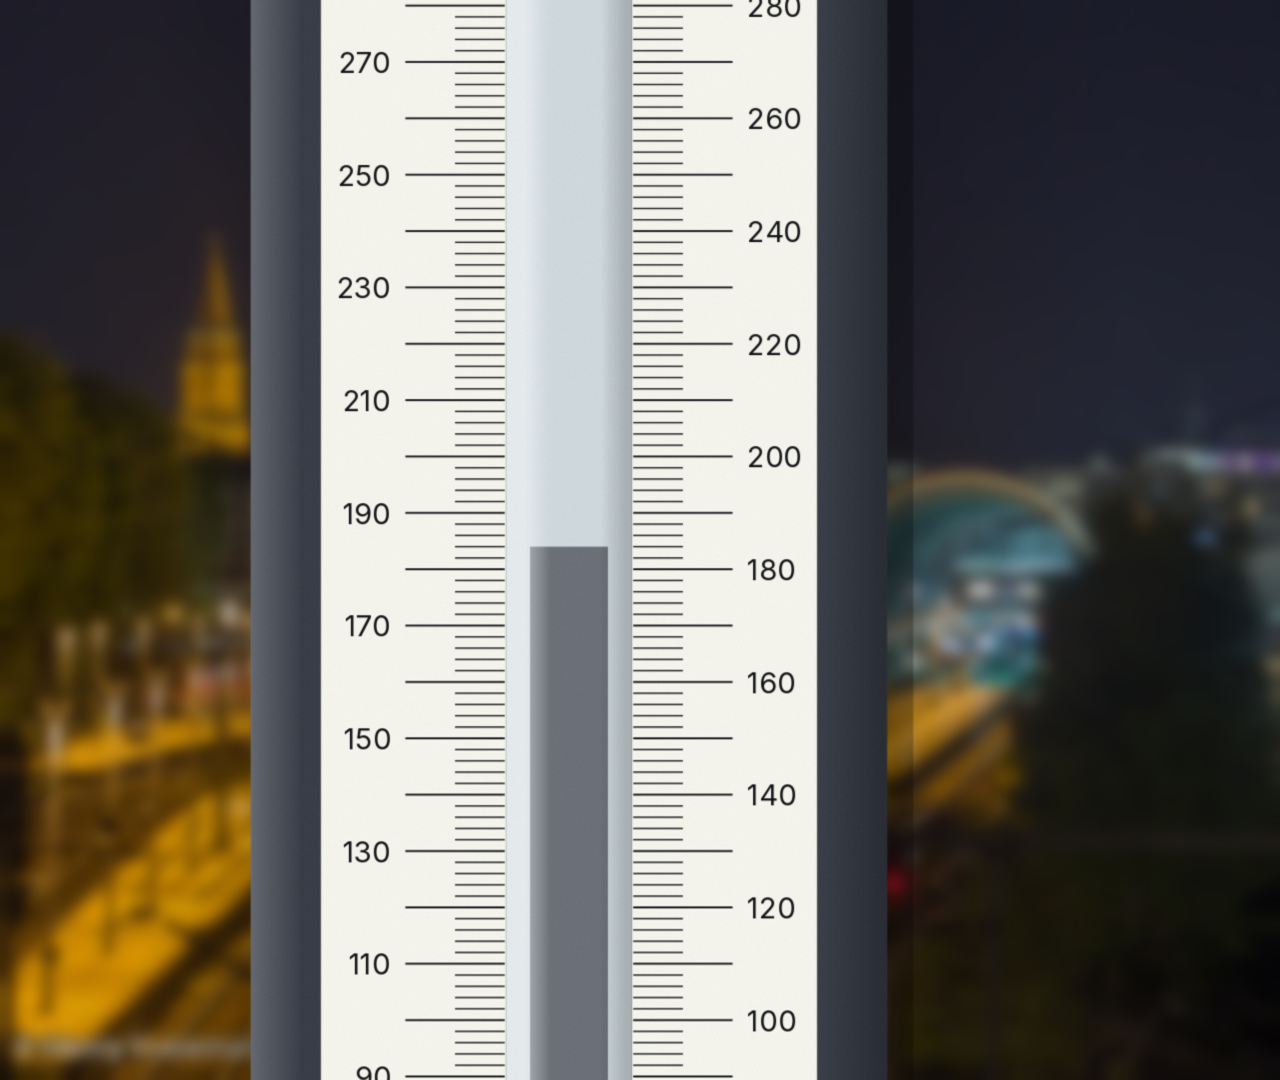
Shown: **184** mmHg
